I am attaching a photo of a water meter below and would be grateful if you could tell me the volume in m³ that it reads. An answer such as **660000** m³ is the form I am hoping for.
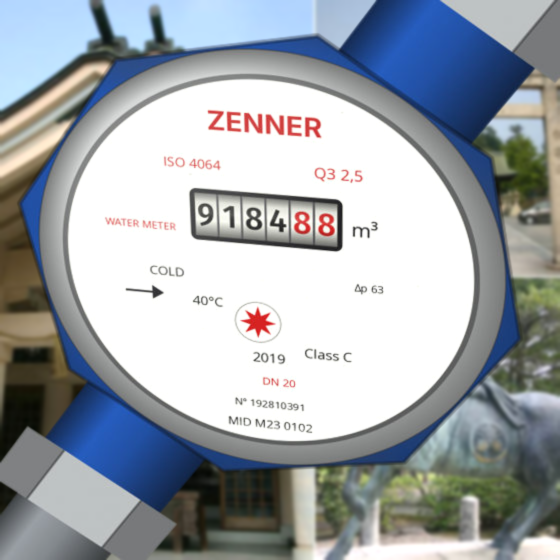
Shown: **9184.88** m³
